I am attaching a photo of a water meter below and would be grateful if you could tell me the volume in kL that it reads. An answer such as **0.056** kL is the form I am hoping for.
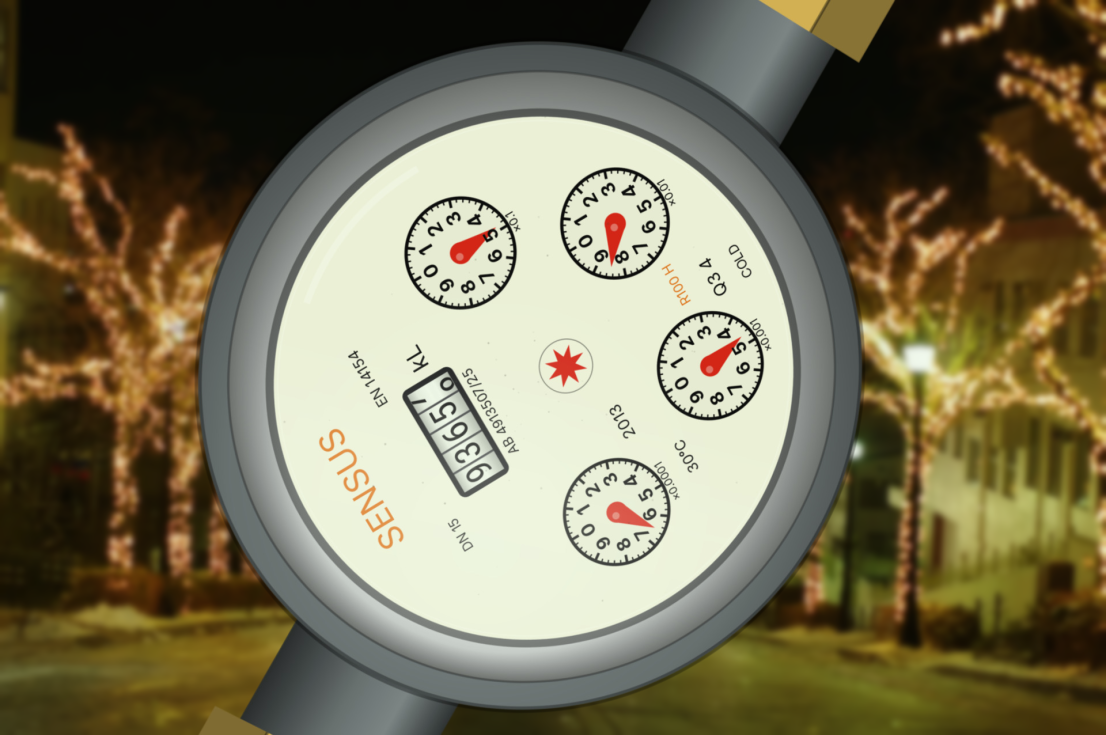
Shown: **93657.4846** kL
